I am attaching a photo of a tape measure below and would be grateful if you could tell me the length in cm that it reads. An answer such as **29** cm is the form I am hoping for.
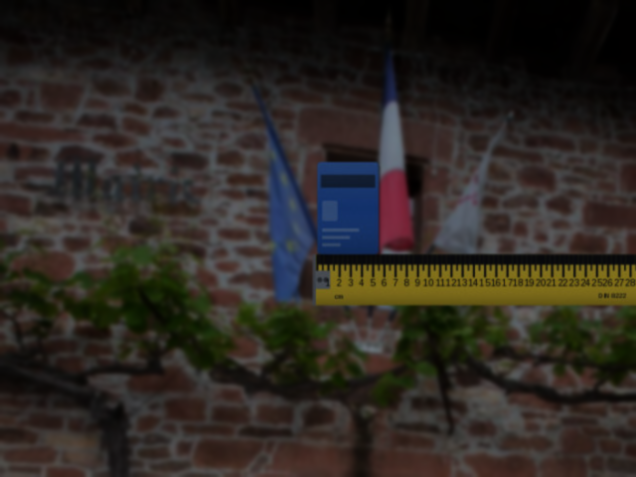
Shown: **5.5** cm
